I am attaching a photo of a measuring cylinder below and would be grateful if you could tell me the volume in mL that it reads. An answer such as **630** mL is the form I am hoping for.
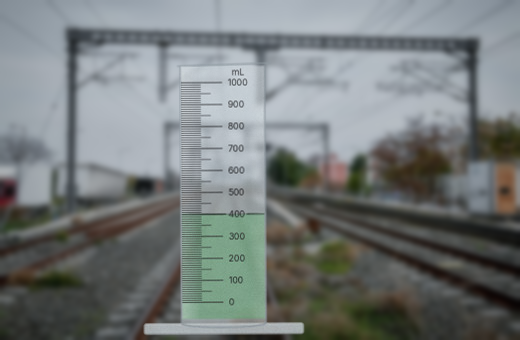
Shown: **400** mL
